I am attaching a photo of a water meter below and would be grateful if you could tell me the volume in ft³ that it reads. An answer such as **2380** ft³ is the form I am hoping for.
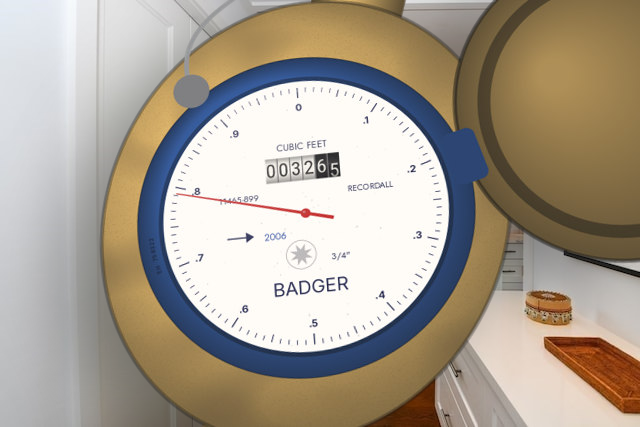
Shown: **3264.79** ft³
